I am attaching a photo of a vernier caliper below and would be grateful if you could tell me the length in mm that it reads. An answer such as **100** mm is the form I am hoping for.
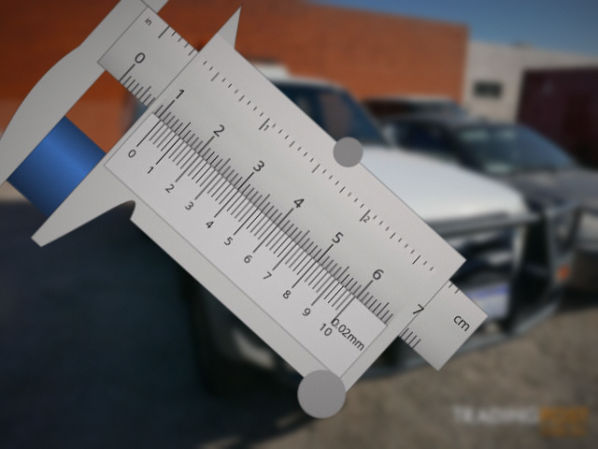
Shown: **10.6** mm
